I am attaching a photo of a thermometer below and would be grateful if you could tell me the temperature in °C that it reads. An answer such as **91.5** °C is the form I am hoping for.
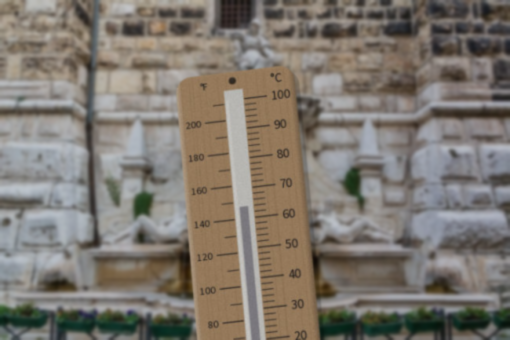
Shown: **64** °C
